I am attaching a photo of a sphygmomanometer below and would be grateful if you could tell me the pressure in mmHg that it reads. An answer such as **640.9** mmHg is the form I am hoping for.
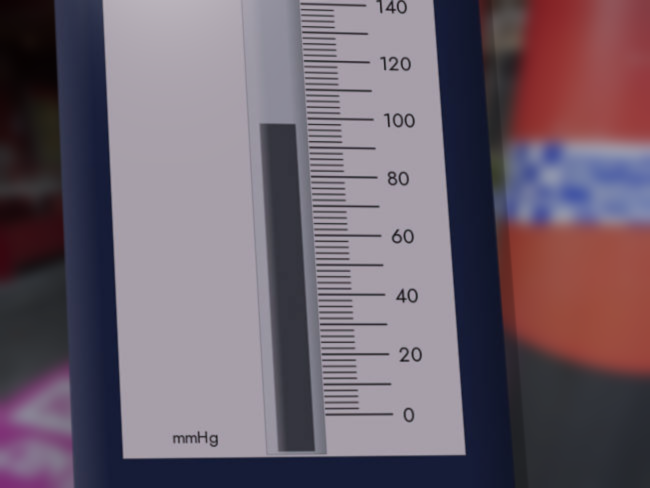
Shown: **98** mmHg
